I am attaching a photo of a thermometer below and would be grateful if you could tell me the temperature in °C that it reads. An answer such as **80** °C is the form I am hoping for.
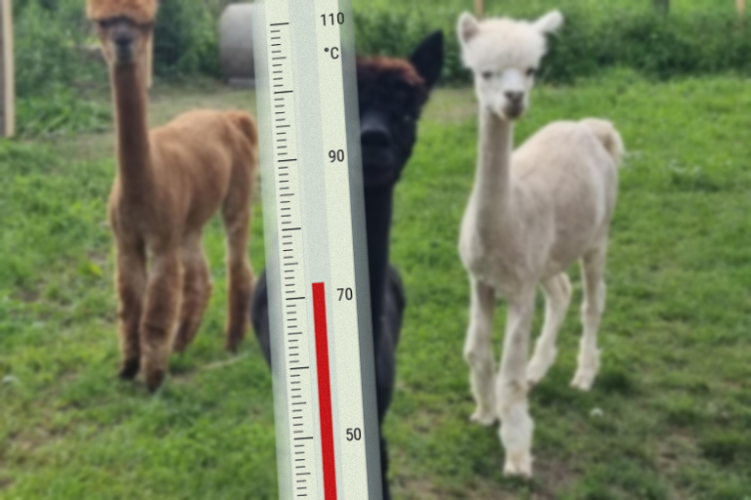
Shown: **72** °C
